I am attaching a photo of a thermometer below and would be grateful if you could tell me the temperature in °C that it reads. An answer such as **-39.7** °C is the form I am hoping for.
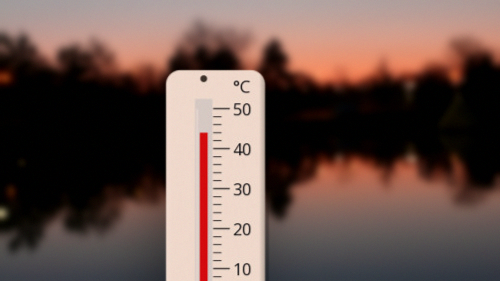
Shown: **44** °C
